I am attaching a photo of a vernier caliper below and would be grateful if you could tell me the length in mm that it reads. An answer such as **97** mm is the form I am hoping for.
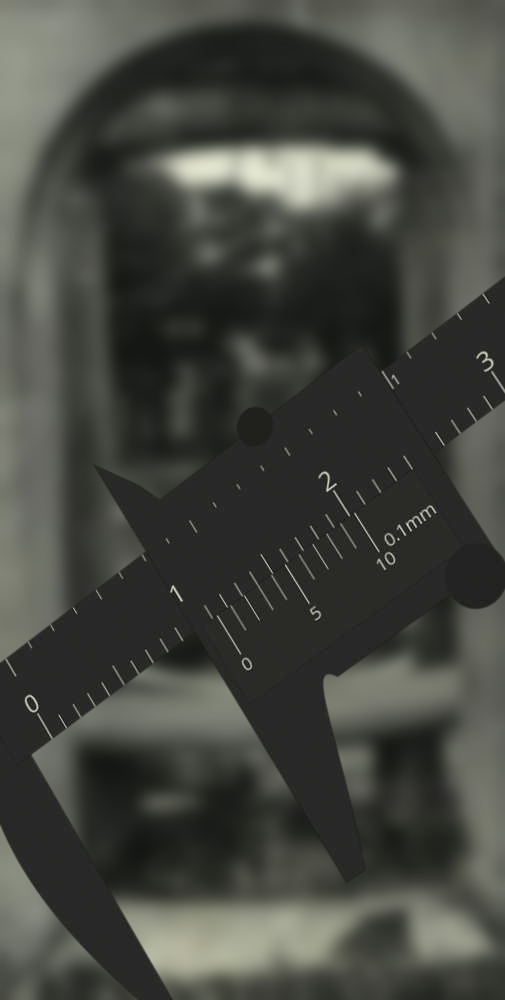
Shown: **11.3** mm
